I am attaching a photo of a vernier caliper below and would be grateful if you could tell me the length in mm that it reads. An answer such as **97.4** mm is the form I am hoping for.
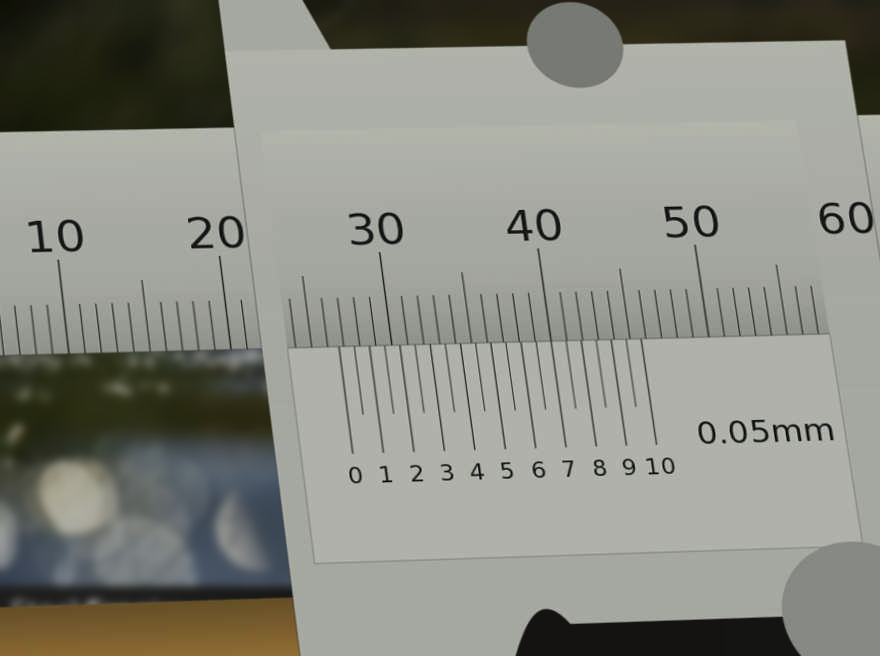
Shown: **26.7** mm
